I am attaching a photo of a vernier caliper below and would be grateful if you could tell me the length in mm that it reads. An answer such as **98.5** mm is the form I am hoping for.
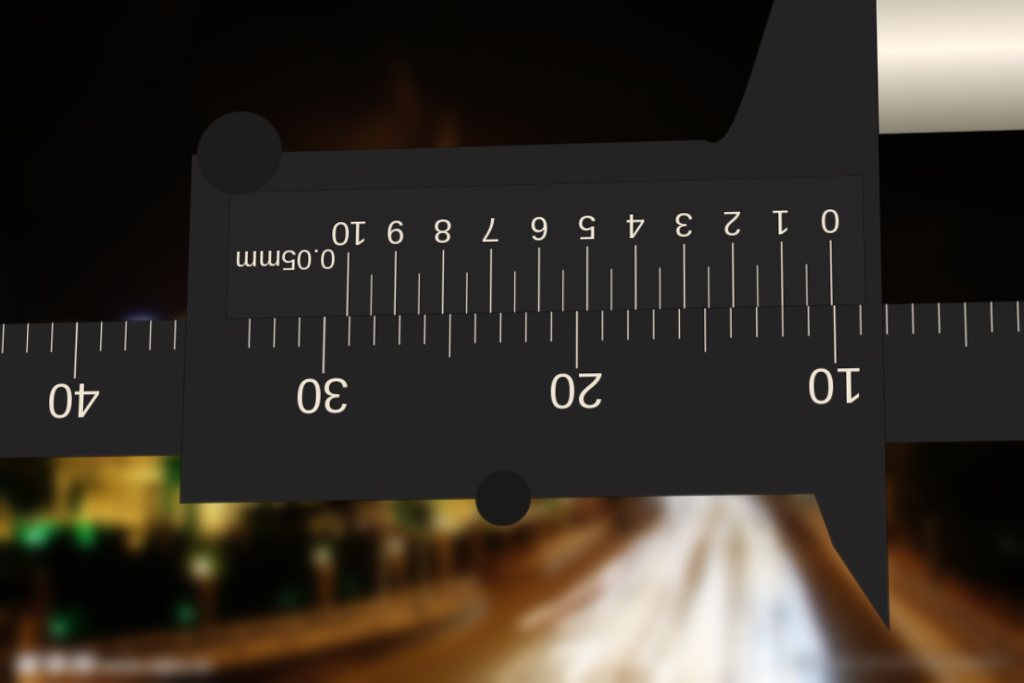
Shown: **10.10** mm
